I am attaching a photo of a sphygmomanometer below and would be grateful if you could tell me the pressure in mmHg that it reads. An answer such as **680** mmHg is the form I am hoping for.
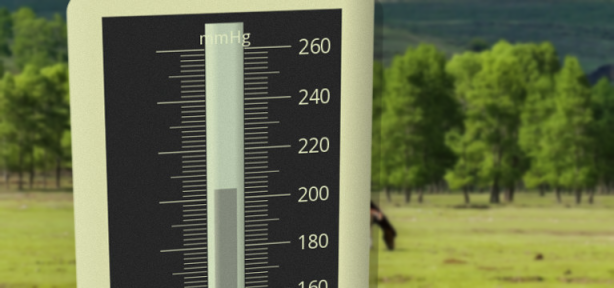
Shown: **204** mmHg
